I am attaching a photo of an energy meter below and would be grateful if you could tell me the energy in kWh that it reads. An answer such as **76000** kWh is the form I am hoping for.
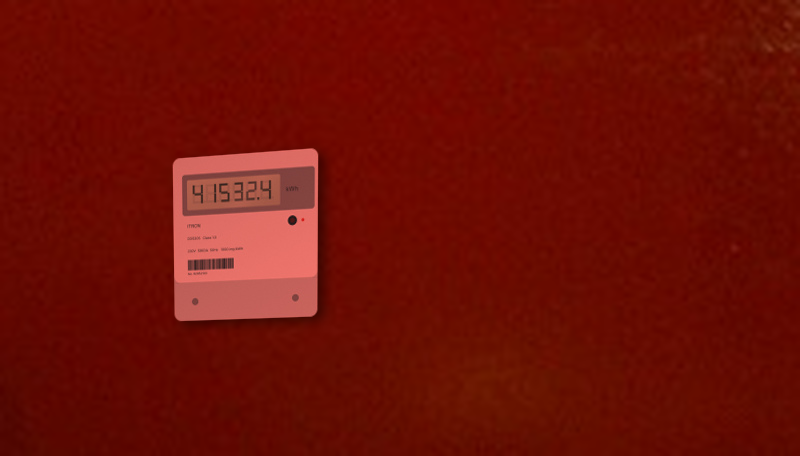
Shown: **41532.4** kWh
